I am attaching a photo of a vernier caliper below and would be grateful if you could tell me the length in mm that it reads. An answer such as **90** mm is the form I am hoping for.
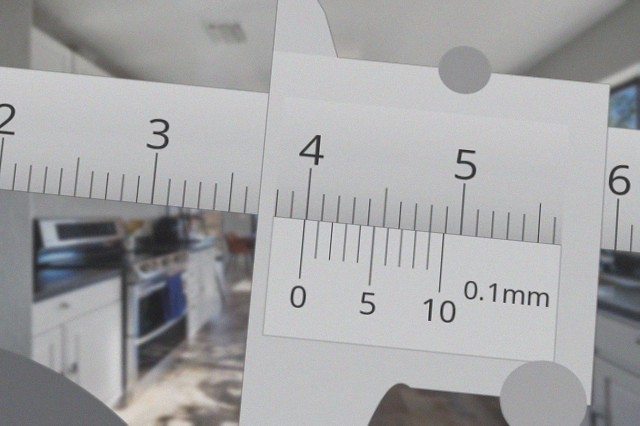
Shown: **39.9** mm
